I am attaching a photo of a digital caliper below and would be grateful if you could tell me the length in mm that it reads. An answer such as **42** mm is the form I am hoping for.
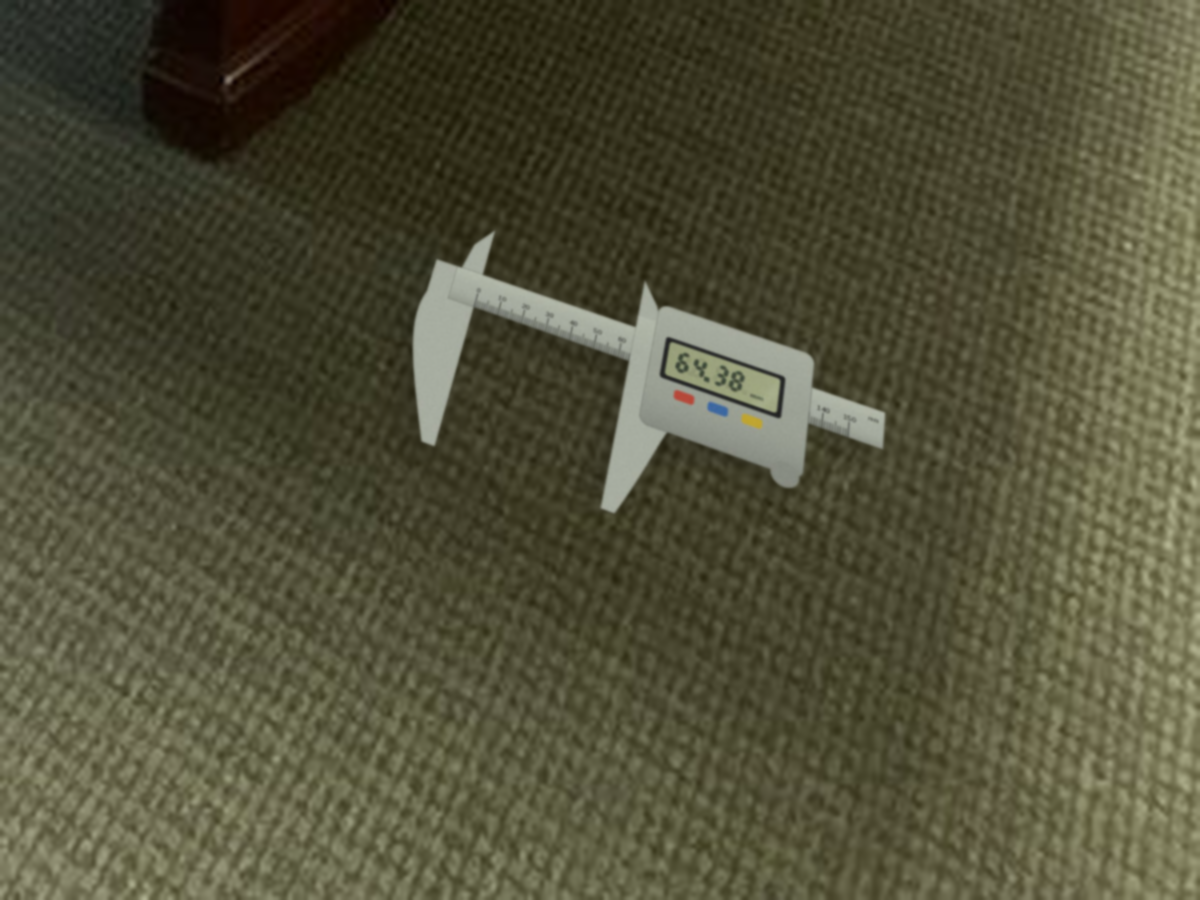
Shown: **64.38** mm
